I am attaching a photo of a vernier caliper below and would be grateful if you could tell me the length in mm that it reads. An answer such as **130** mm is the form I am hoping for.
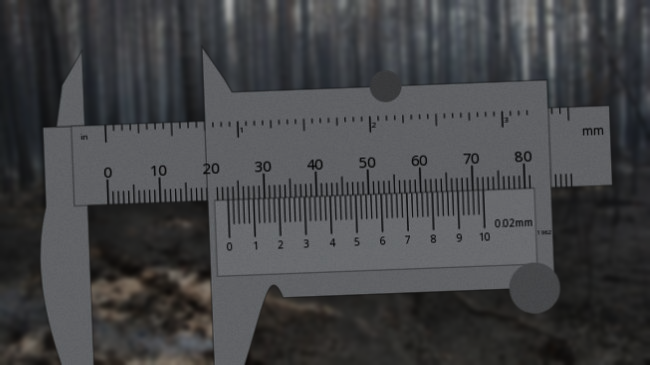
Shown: **23.0** mm
